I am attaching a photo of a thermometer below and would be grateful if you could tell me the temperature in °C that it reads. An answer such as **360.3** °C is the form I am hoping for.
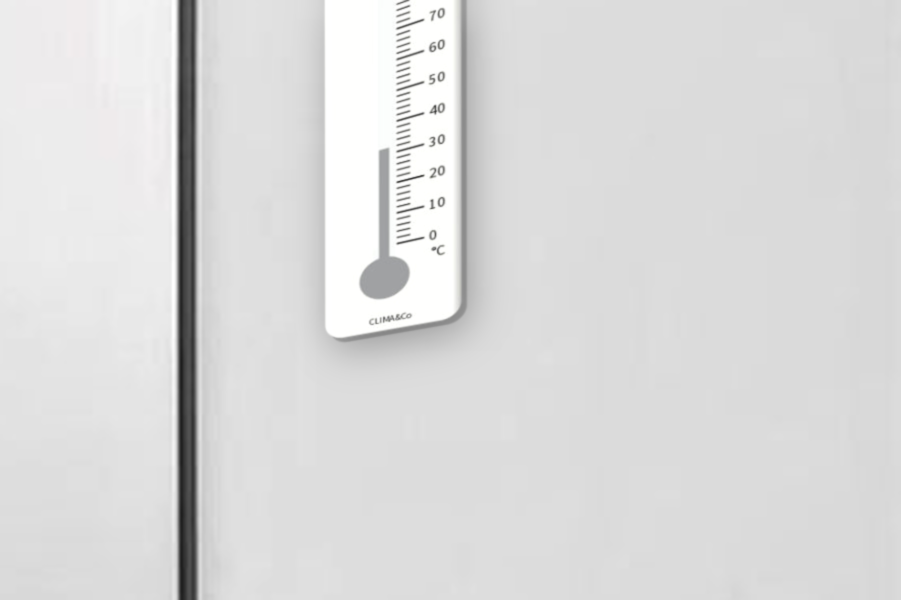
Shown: **32** °C
